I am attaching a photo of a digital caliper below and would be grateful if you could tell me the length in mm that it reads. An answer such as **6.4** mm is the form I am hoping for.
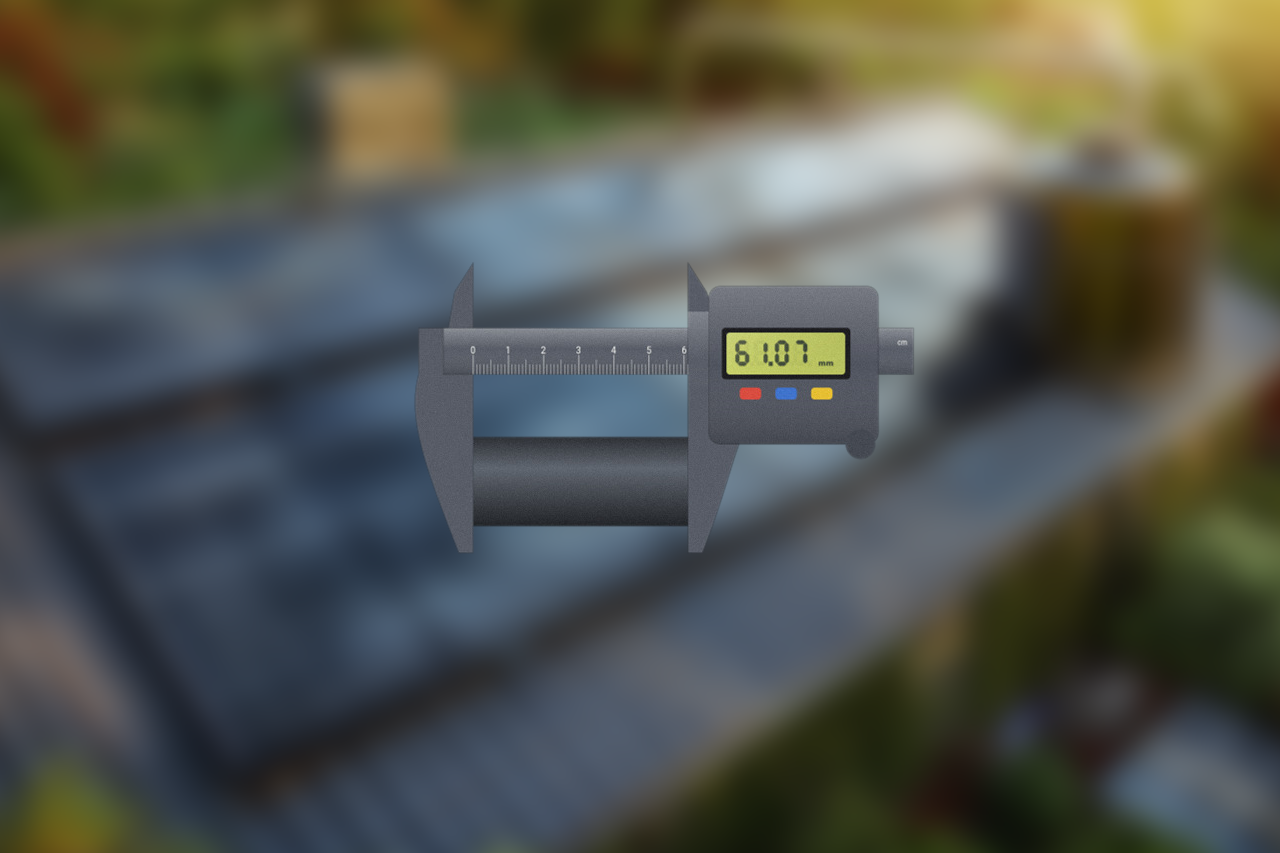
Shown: **61.07** mm
